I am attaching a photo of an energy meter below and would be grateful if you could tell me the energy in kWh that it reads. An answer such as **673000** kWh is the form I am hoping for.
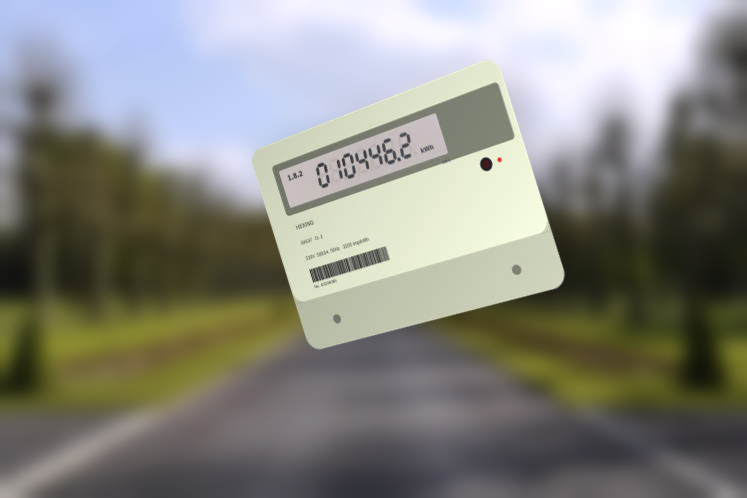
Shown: **10446.2** kWh
